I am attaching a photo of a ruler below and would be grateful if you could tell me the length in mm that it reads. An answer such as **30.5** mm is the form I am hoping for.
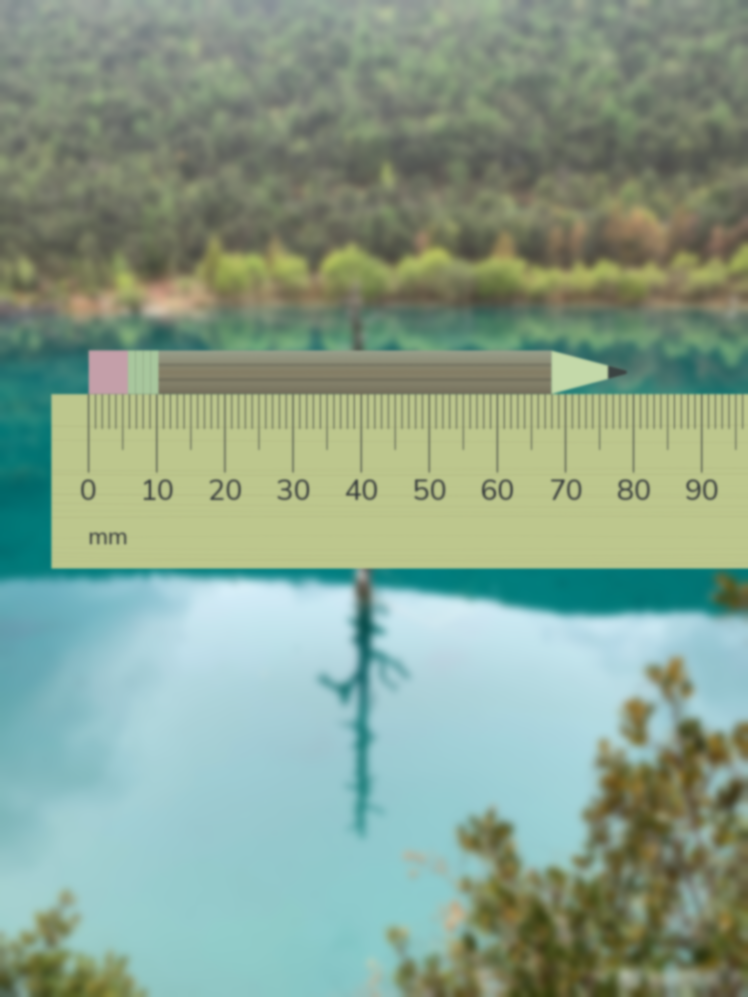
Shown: **79** mm
